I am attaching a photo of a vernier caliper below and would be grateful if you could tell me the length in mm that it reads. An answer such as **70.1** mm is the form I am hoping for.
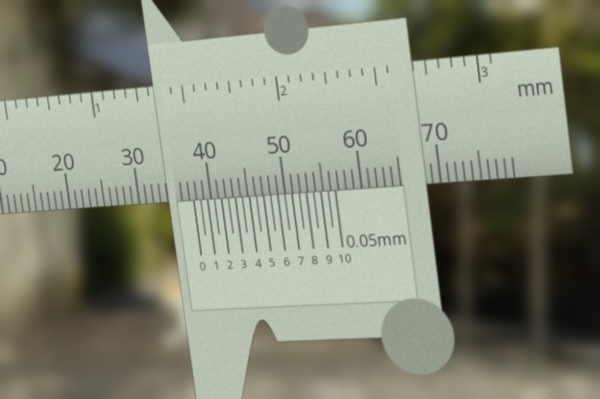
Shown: **37.6** mm
